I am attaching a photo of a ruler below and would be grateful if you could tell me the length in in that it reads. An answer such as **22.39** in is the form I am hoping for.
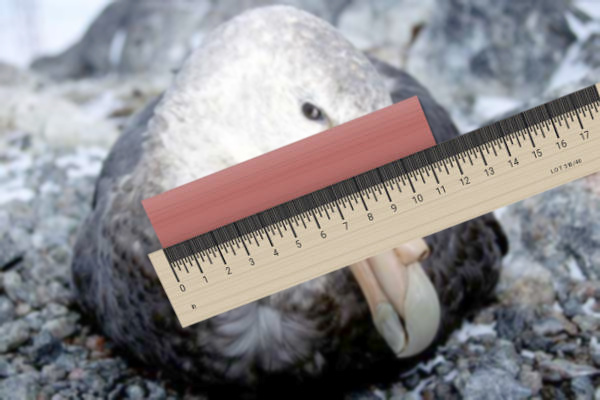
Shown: **11.5** in
